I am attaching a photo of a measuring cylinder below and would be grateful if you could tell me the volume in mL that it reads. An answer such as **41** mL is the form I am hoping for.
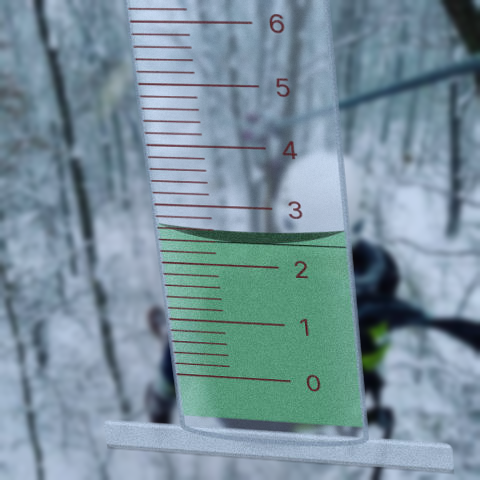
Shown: **2.4** mL
